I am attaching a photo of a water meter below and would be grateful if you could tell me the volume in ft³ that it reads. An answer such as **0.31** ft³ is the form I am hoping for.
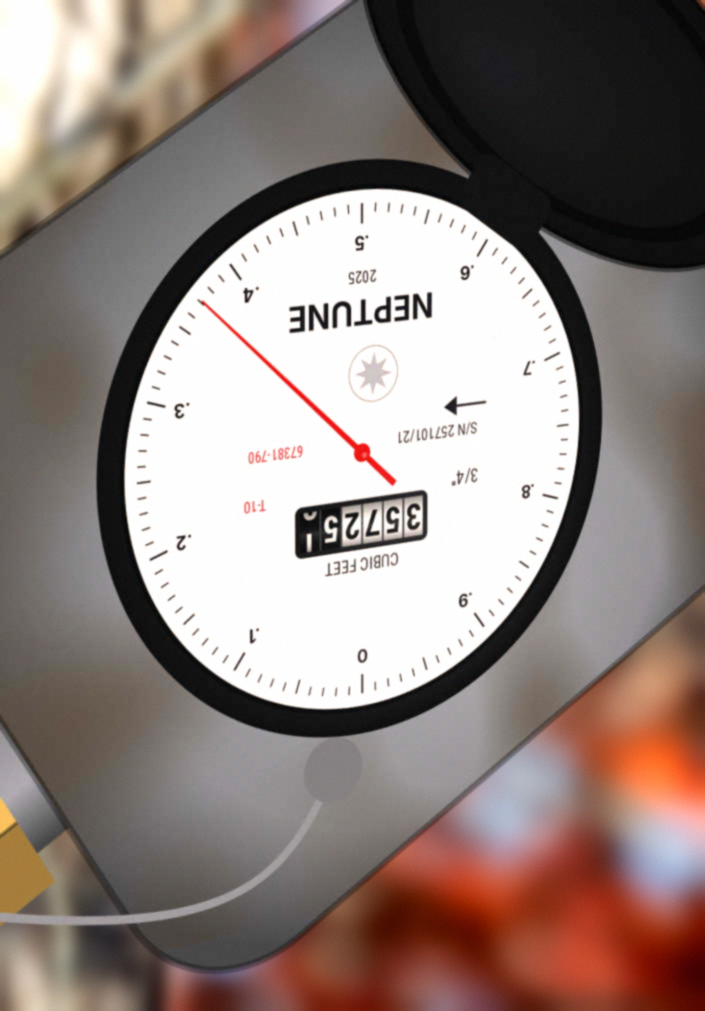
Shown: **357251.37** ft³
